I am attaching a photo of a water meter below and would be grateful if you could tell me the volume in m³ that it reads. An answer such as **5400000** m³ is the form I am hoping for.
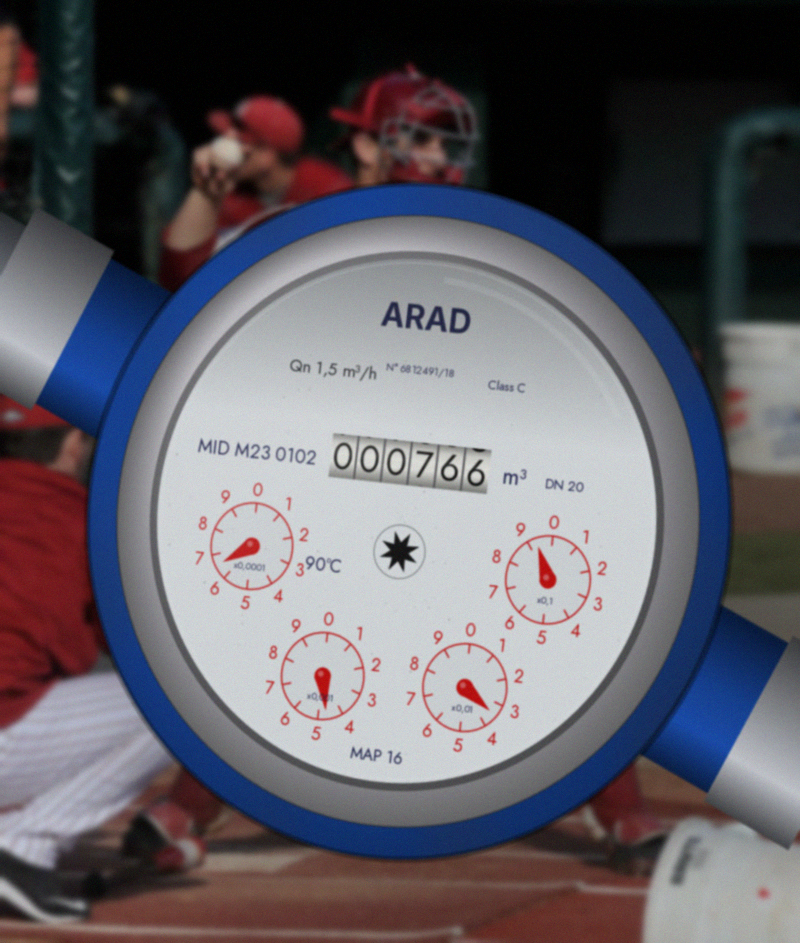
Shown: **765.9346** m³
